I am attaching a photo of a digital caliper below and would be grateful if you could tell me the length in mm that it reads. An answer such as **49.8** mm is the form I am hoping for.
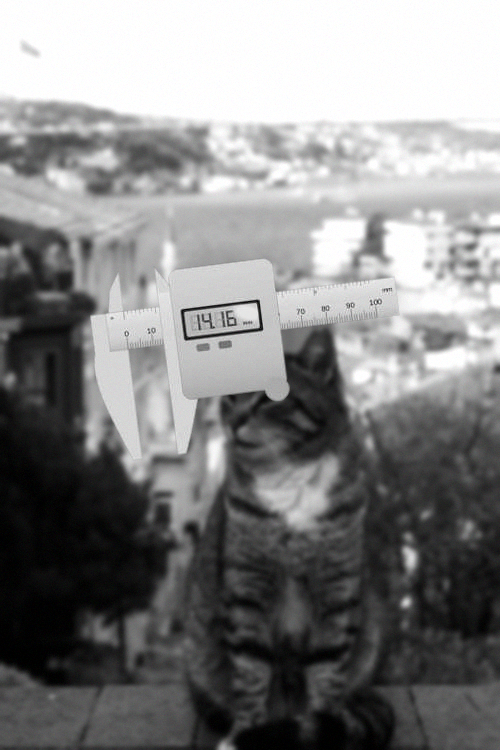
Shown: **14.16** mm
